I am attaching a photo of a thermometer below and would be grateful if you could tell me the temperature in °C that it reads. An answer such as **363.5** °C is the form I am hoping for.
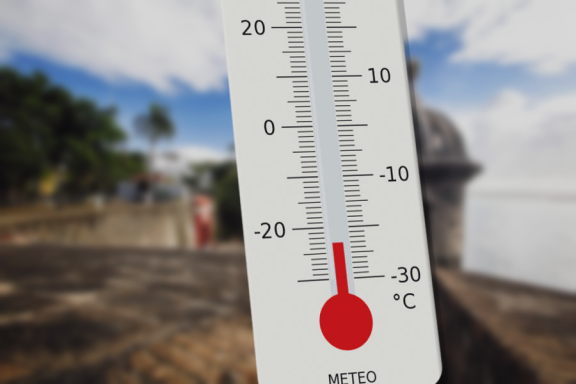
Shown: **-23** °C
